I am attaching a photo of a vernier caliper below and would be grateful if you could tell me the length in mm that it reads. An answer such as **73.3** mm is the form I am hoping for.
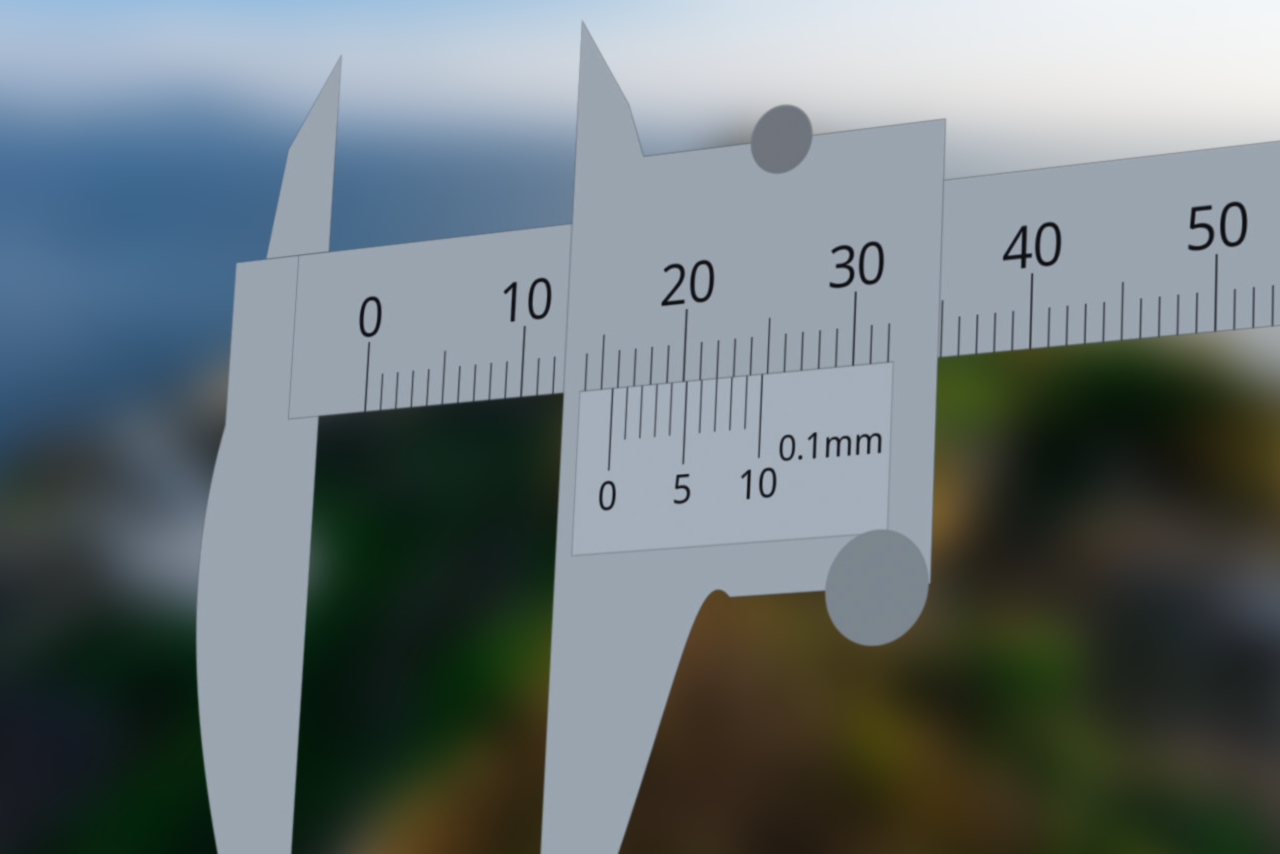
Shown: **15.7** mm
